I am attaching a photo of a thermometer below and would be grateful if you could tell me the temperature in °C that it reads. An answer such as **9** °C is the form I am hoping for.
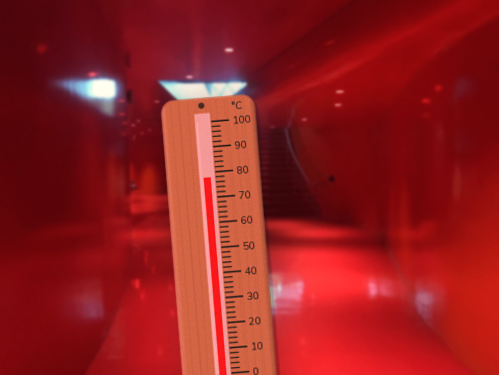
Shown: **78** °C
